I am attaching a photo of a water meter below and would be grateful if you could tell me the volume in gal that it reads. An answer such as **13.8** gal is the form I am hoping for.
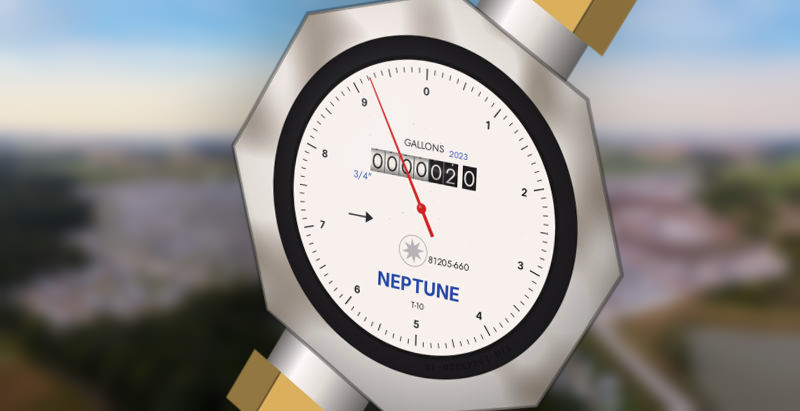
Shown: **19.2** gal
